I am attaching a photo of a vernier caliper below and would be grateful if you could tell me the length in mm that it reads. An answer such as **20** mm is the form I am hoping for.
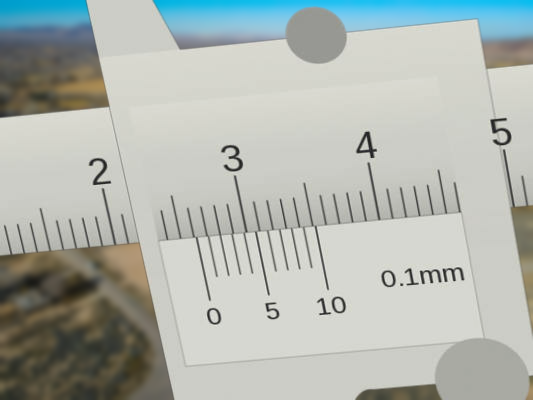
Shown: **26.2** mm
